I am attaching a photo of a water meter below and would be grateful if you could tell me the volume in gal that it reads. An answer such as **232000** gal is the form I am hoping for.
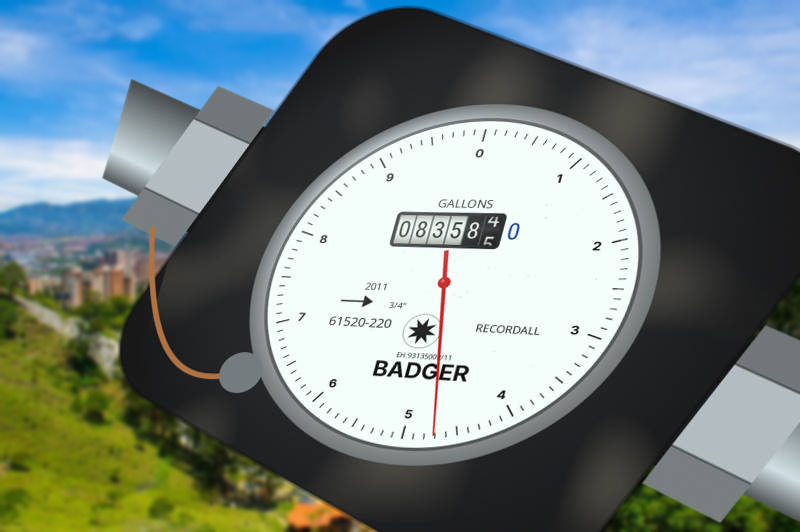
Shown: **835844.7** gal
